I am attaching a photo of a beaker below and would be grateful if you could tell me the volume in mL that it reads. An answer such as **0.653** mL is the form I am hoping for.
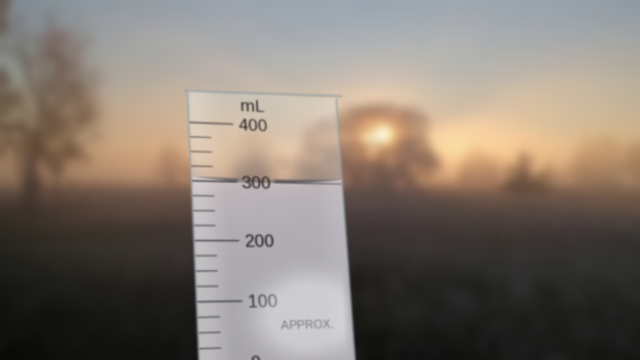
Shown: **300** mL
